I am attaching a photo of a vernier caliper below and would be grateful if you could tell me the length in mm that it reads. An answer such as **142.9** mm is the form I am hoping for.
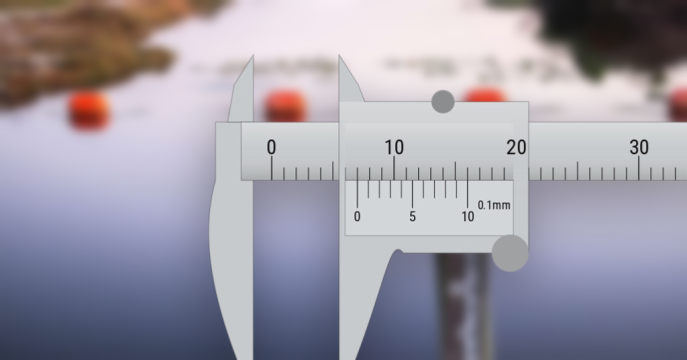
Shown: **7.0** mm
